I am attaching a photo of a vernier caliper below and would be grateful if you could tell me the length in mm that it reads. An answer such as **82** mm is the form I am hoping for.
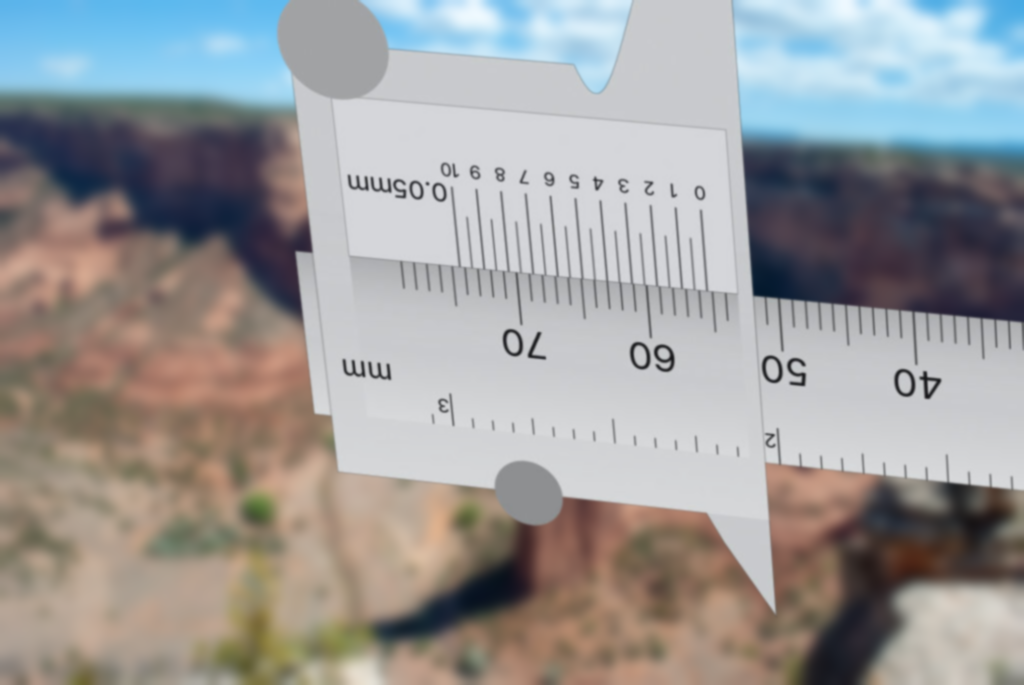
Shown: **55.4** mm
